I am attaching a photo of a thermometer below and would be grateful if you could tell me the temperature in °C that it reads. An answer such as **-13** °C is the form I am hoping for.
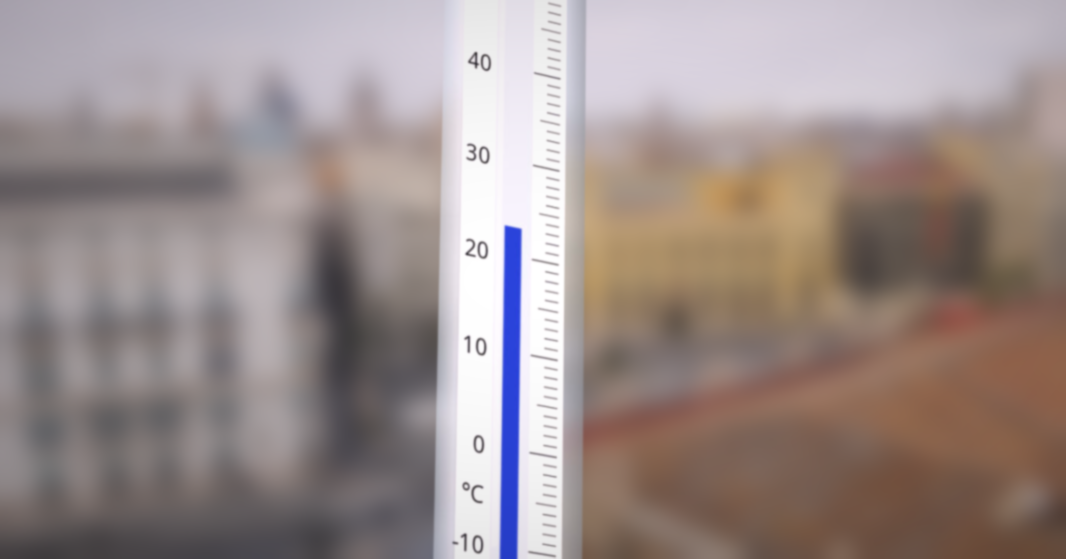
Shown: **23** °C
